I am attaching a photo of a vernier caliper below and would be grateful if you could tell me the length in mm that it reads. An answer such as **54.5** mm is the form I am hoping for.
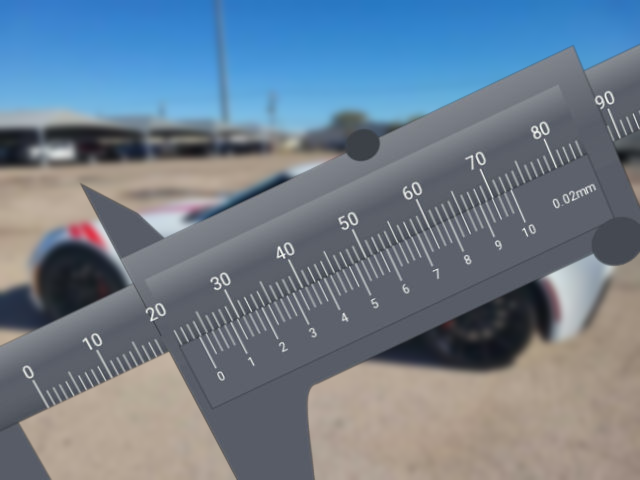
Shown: **23.8** mm
